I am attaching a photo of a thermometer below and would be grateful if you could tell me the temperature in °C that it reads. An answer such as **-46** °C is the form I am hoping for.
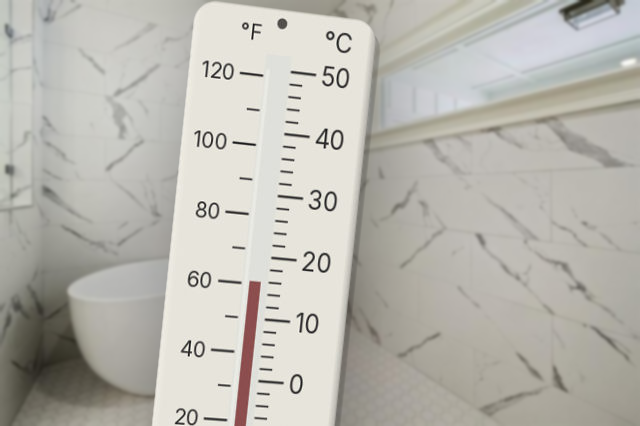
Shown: **16** °C
